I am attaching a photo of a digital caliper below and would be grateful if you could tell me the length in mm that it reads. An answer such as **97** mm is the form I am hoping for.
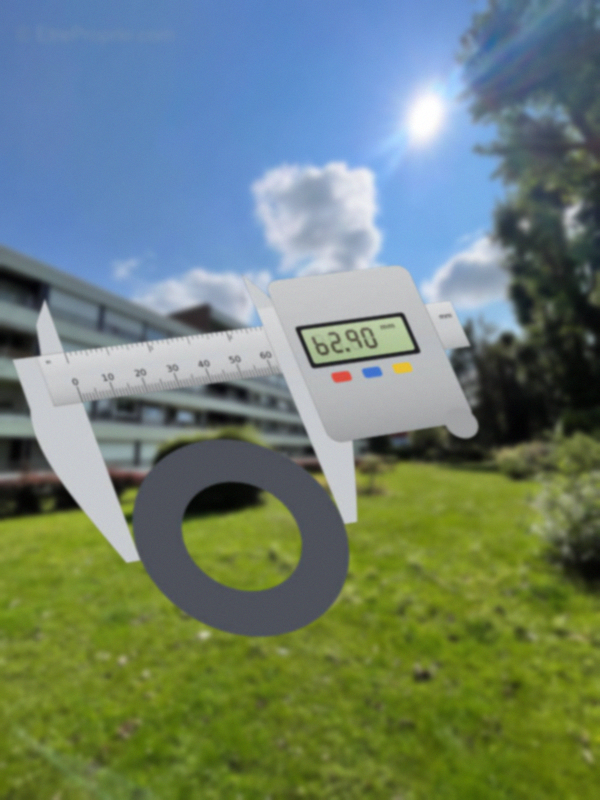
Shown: **62.90** mm
